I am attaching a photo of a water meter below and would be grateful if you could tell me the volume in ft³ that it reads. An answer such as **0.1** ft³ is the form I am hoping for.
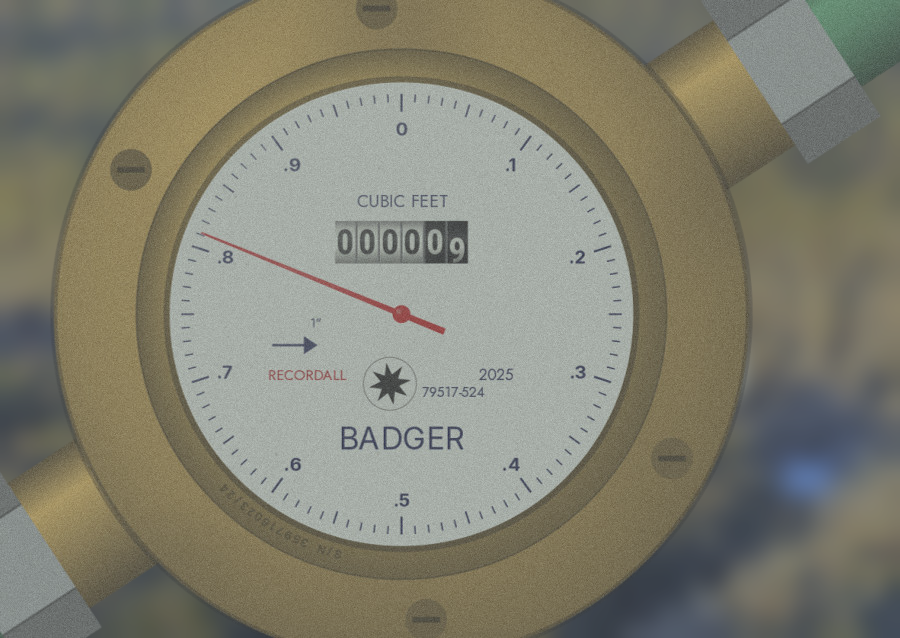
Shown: **8.81** ft³
